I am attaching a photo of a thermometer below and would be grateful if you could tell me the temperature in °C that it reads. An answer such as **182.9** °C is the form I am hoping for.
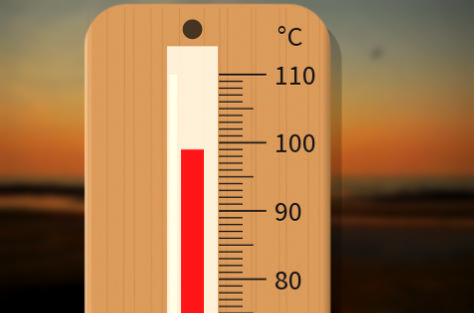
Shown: **99** °C
